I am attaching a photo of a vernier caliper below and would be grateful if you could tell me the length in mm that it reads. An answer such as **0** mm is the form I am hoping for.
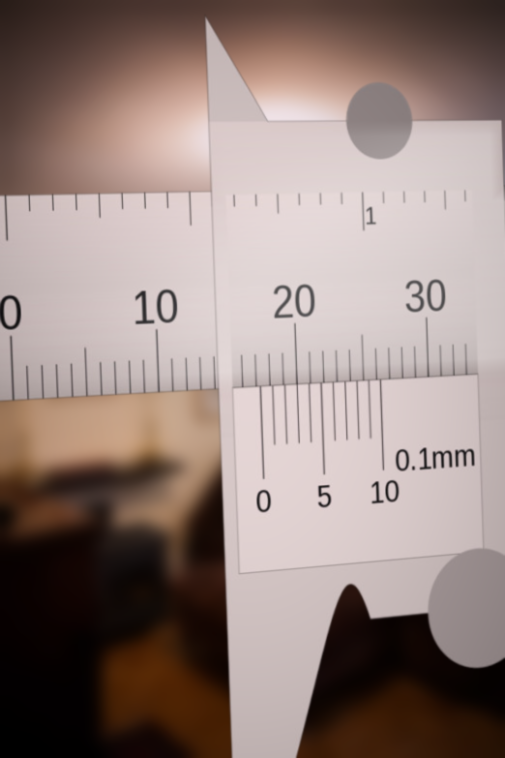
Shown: **17.3** mm
